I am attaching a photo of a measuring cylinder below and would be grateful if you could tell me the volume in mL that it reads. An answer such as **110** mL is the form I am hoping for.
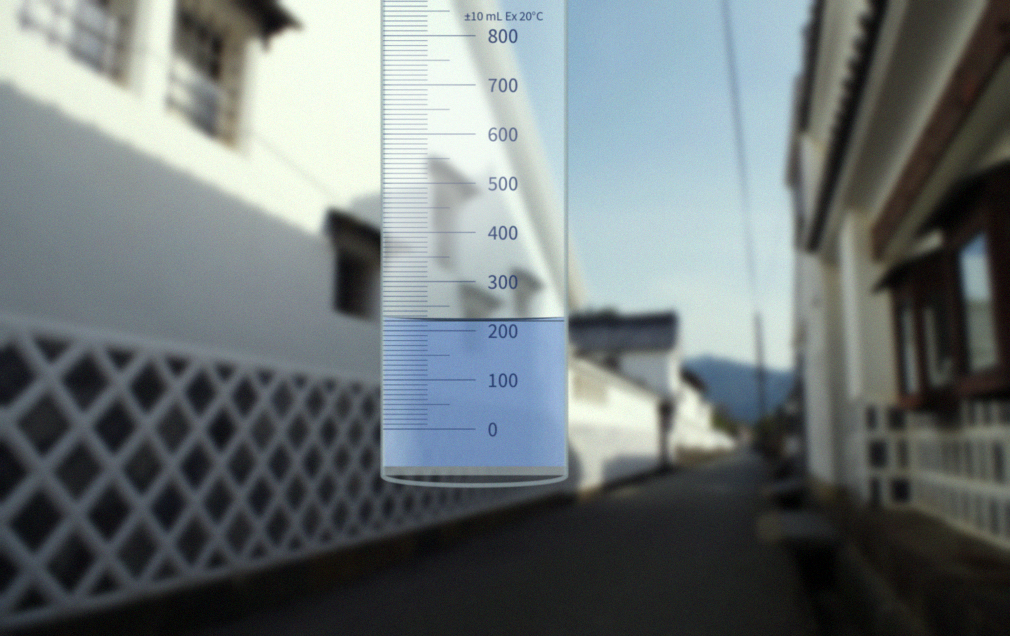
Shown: **220** mL
